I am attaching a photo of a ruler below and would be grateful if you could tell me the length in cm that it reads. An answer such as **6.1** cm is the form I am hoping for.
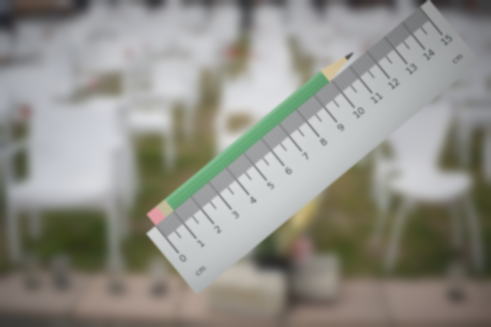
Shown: **11.5** cm
